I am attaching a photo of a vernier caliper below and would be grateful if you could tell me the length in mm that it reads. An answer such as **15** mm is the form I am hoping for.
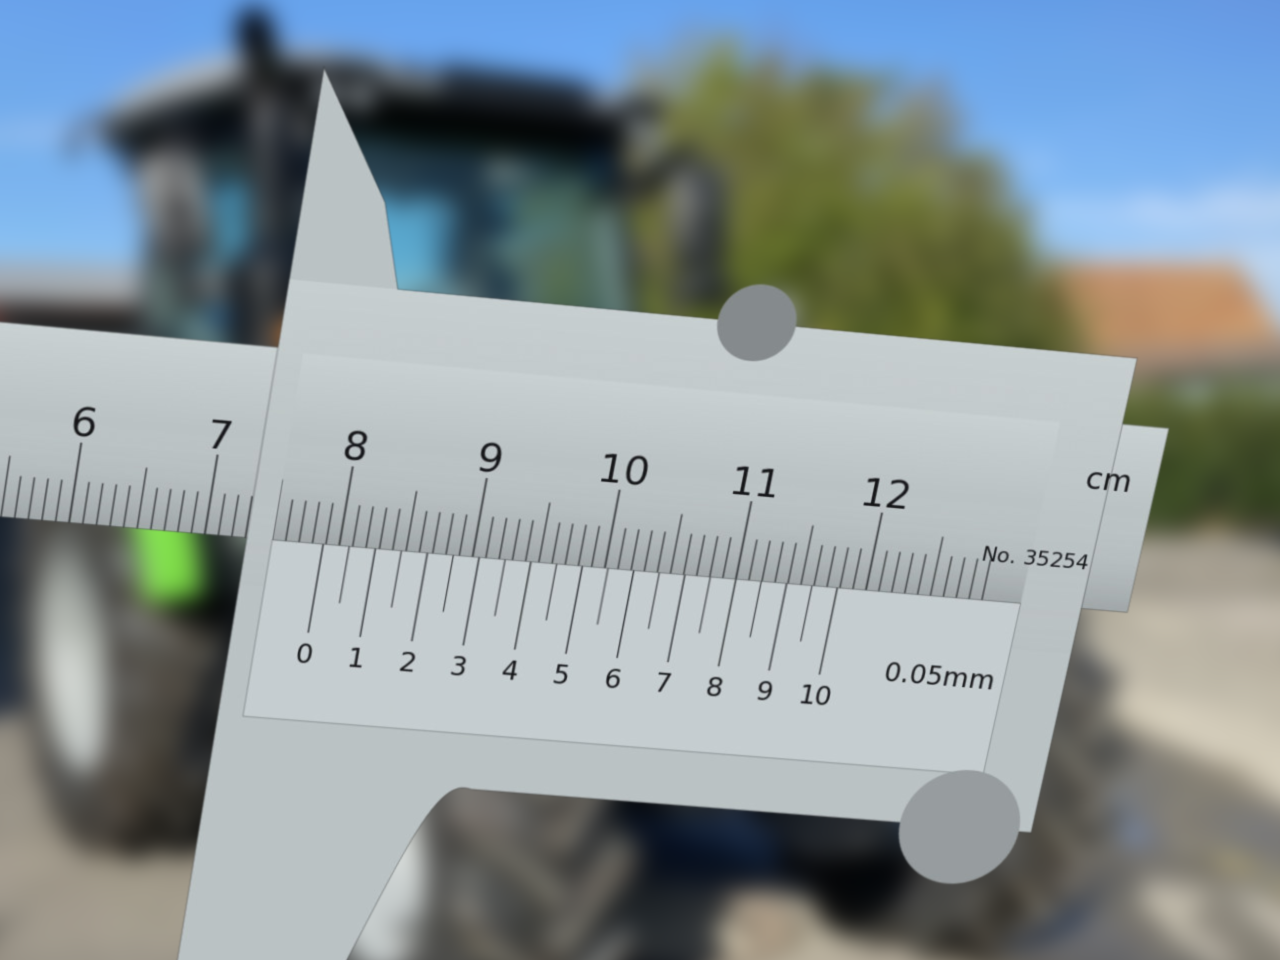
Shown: **78.8** mm
